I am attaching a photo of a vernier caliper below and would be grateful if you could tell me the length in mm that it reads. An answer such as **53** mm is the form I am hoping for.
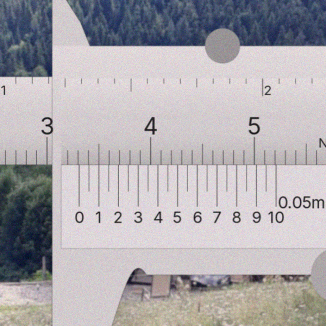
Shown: **33.1** mm
